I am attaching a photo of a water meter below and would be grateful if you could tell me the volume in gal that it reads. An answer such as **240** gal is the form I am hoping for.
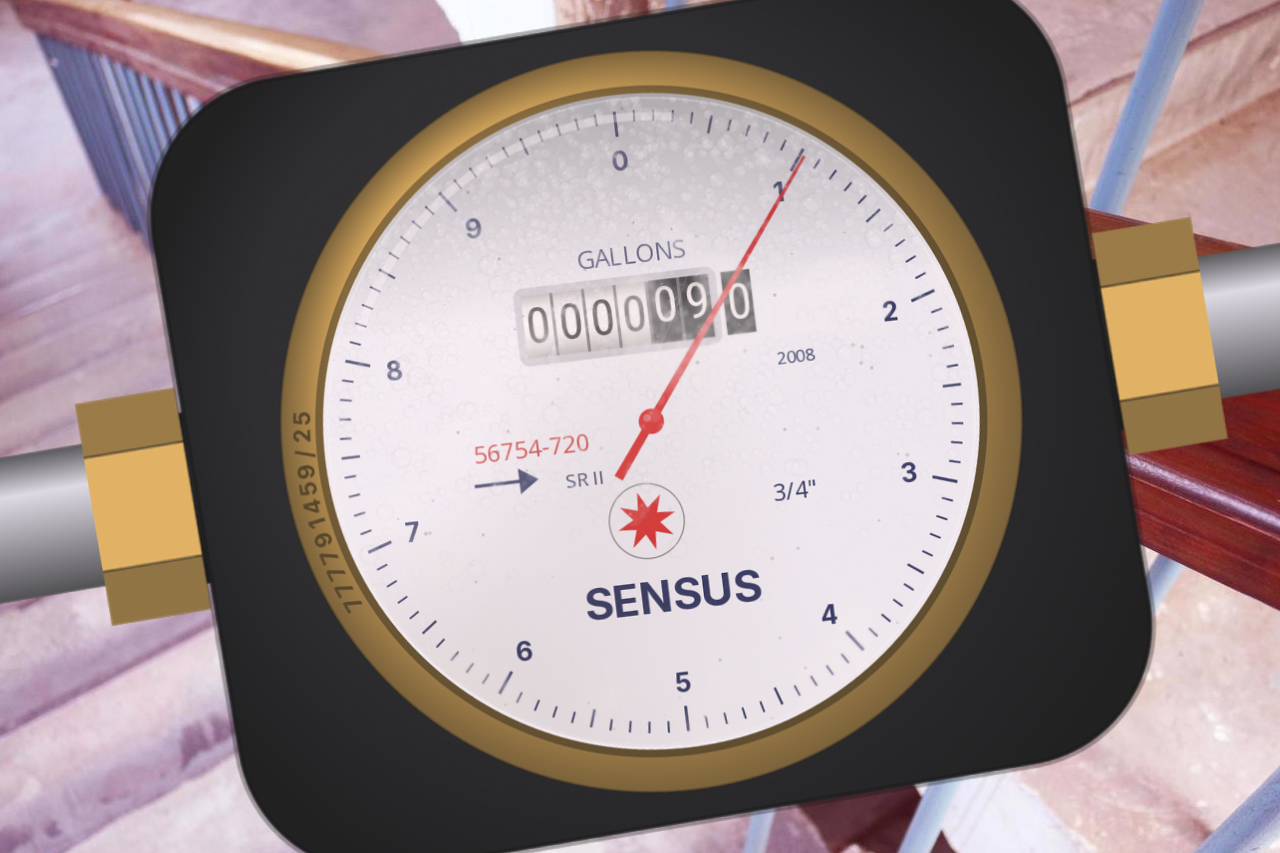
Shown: **91.0** gal
